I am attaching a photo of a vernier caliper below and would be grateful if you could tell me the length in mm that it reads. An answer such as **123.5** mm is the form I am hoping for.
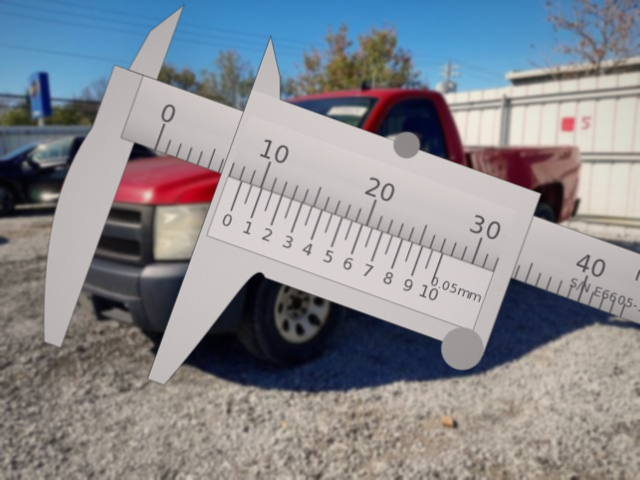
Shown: **8.2** mm
